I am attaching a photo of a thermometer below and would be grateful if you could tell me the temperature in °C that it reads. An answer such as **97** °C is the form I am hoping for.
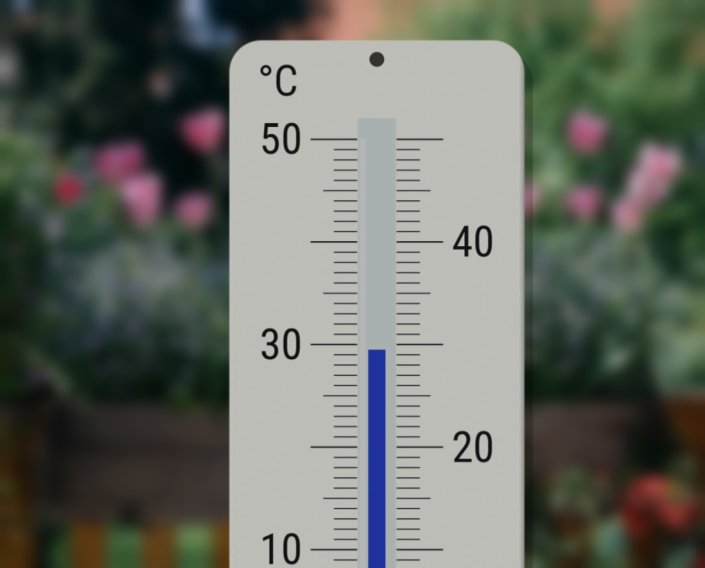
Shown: **29.5** °C
